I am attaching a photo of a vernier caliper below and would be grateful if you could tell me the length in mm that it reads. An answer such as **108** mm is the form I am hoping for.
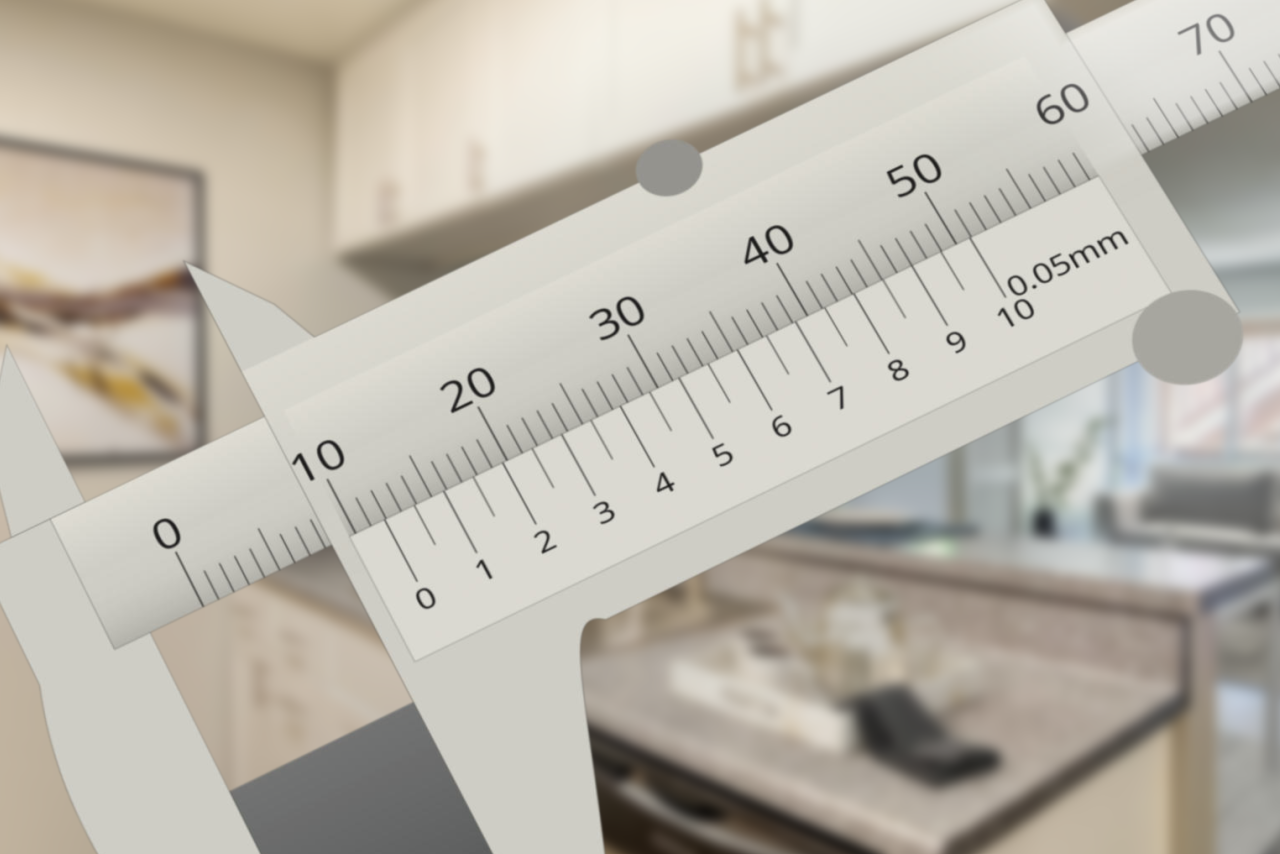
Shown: **11.9** mm
